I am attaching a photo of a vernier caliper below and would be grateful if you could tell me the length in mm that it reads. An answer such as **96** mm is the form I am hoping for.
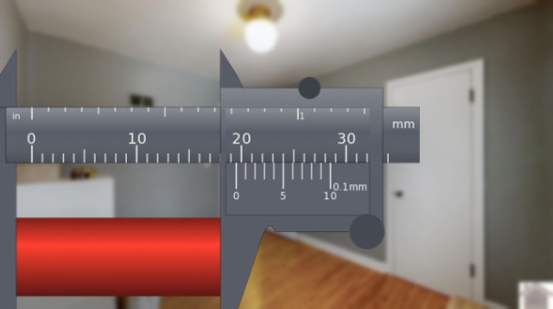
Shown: **19.5** mm
